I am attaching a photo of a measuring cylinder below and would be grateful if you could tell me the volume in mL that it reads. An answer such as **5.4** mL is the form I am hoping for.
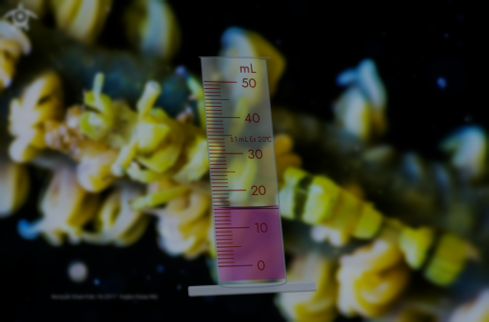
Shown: **15** mL
